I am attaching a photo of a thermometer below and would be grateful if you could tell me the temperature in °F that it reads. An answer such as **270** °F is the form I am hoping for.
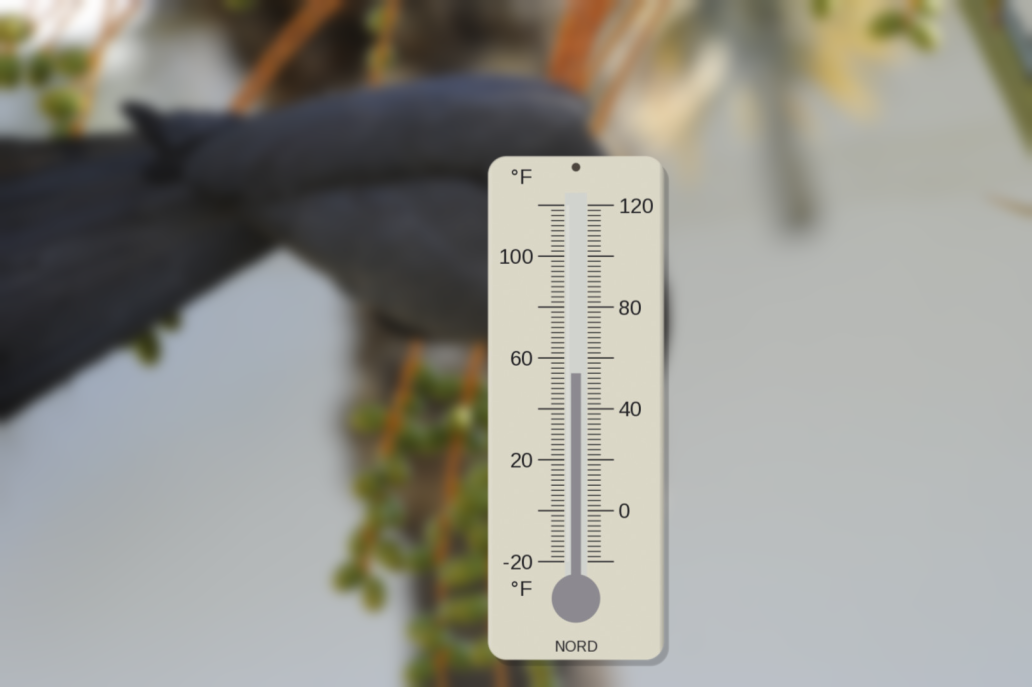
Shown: **54** °F
